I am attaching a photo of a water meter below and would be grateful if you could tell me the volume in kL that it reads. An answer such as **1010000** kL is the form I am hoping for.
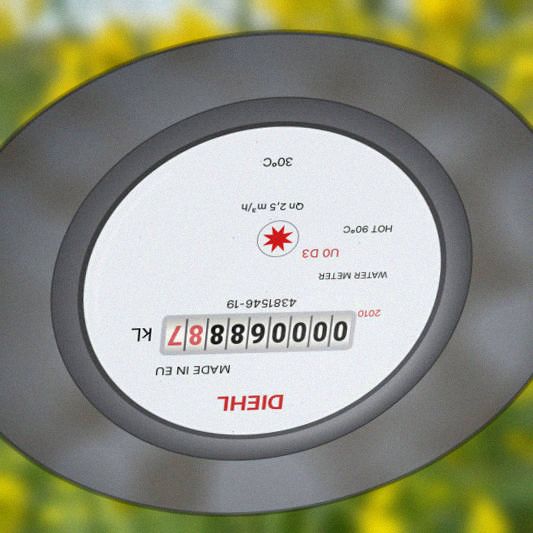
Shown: **688.87** kL
